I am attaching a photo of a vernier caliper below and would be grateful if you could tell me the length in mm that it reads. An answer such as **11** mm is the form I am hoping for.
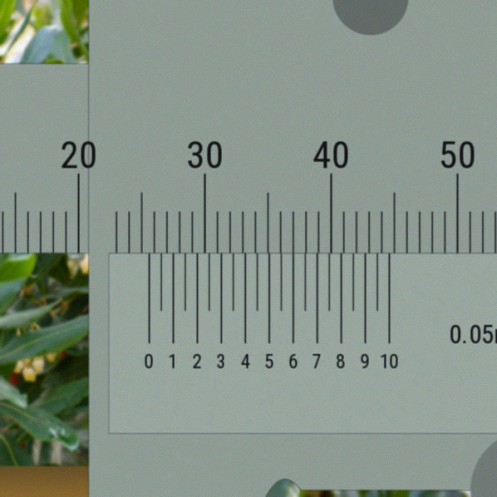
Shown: **25.6** mm
